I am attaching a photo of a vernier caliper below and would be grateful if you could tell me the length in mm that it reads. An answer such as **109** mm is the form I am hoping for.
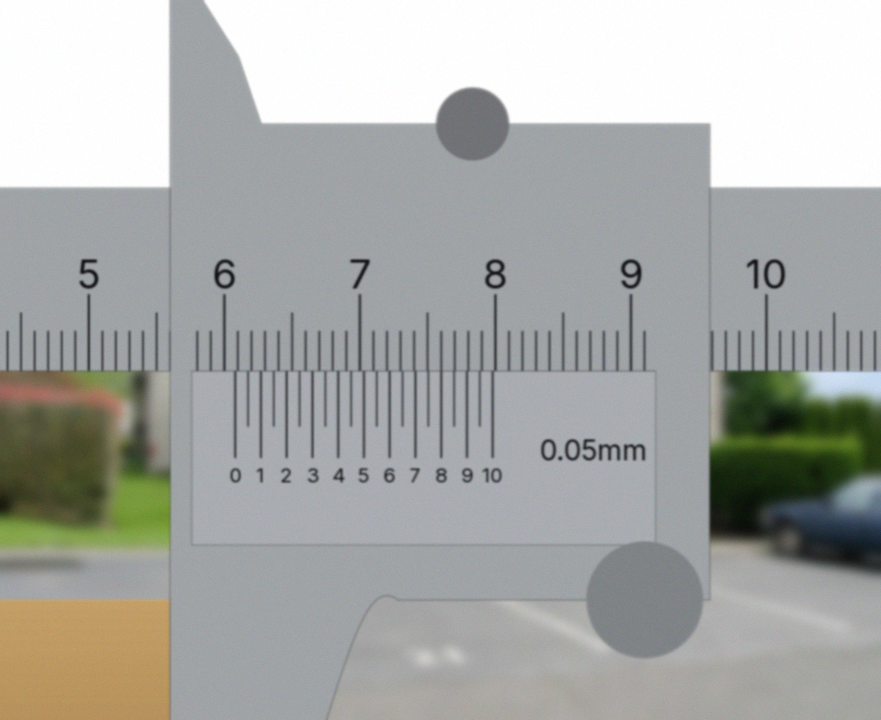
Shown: **60.8** mm
